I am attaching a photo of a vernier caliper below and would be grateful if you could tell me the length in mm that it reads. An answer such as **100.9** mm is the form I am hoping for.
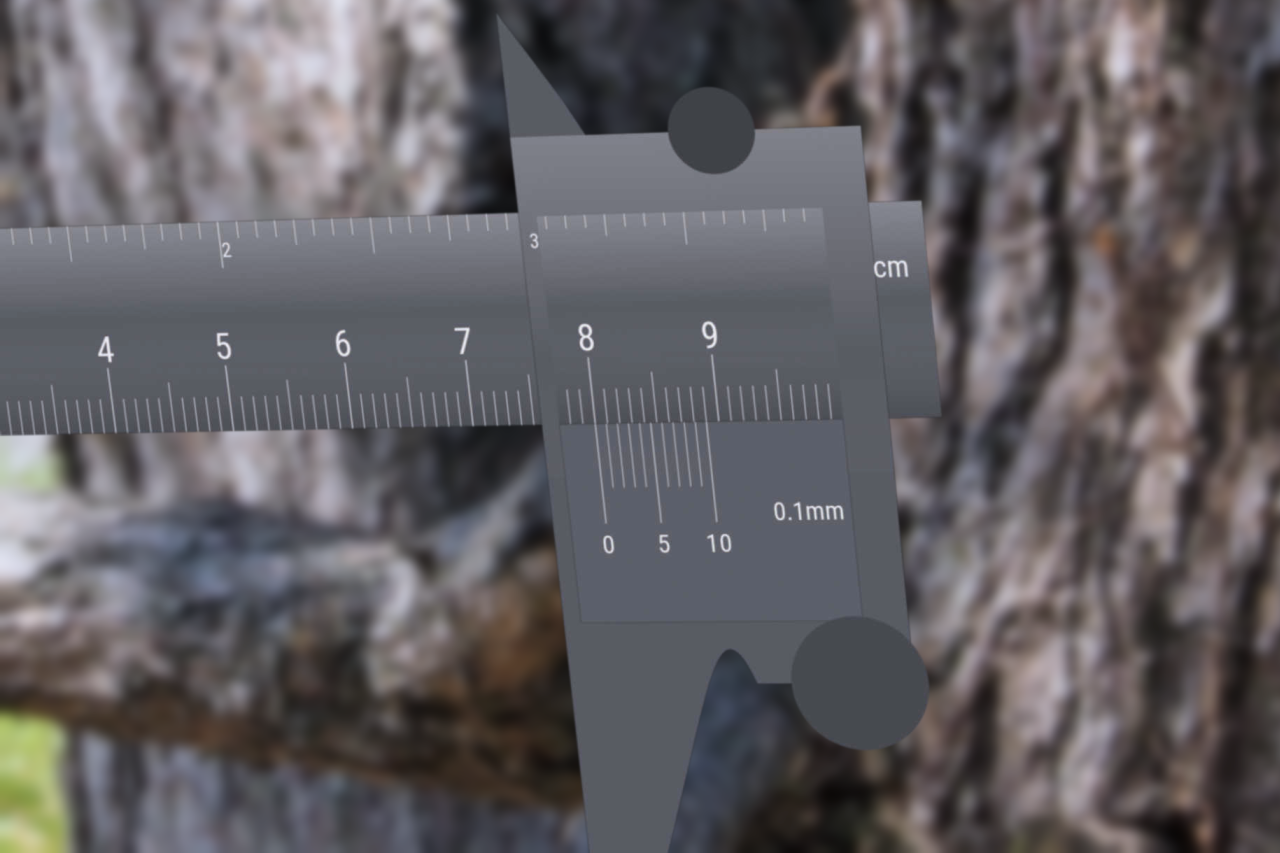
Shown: **80.0** mm
